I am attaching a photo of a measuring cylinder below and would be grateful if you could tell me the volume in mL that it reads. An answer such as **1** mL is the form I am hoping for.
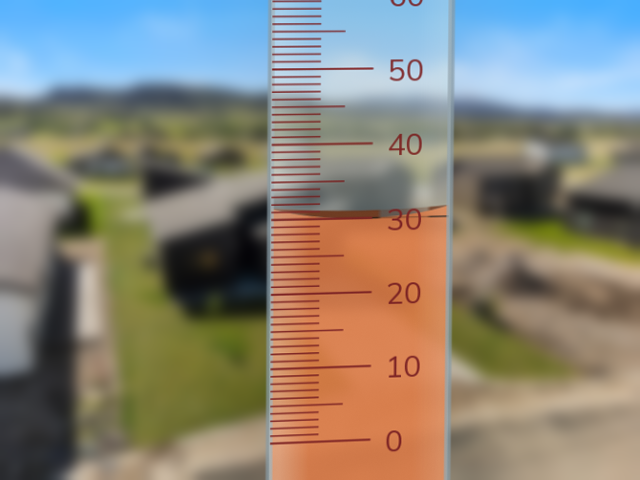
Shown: **30** mL
